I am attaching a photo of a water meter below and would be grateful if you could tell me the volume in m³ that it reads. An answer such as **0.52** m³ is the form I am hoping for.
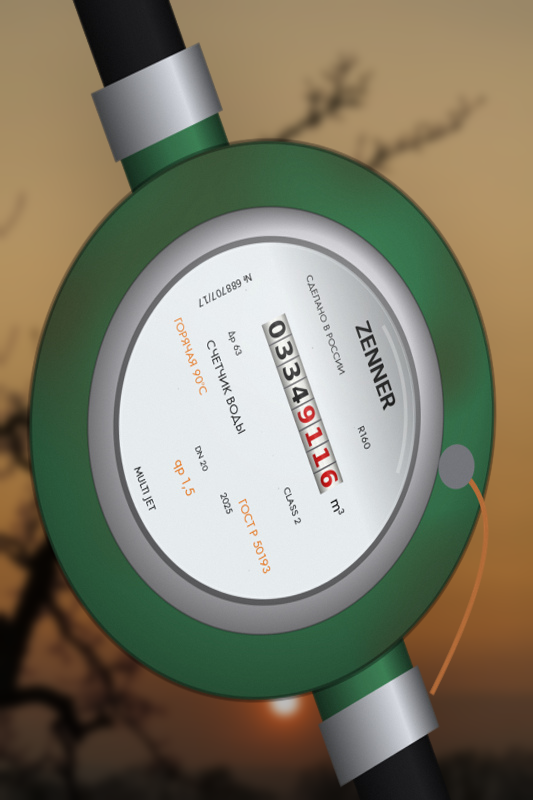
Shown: **334.9116** m³
